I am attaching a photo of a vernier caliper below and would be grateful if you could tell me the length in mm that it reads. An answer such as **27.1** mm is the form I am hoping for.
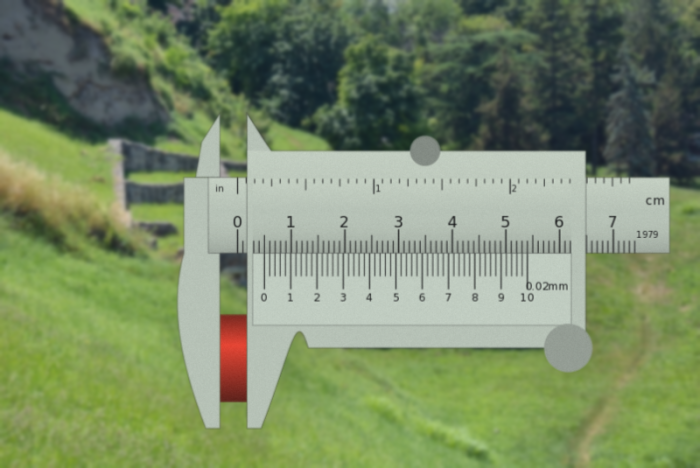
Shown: **5.0** mm
